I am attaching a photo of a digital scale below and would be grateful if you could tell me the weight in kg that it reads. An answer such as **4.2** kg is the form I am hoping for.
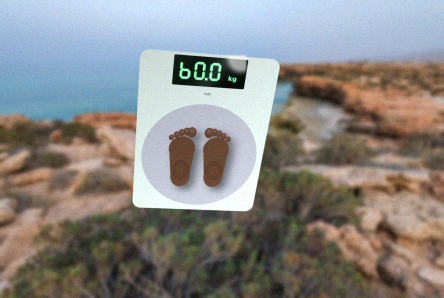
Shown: **60.0** kg
